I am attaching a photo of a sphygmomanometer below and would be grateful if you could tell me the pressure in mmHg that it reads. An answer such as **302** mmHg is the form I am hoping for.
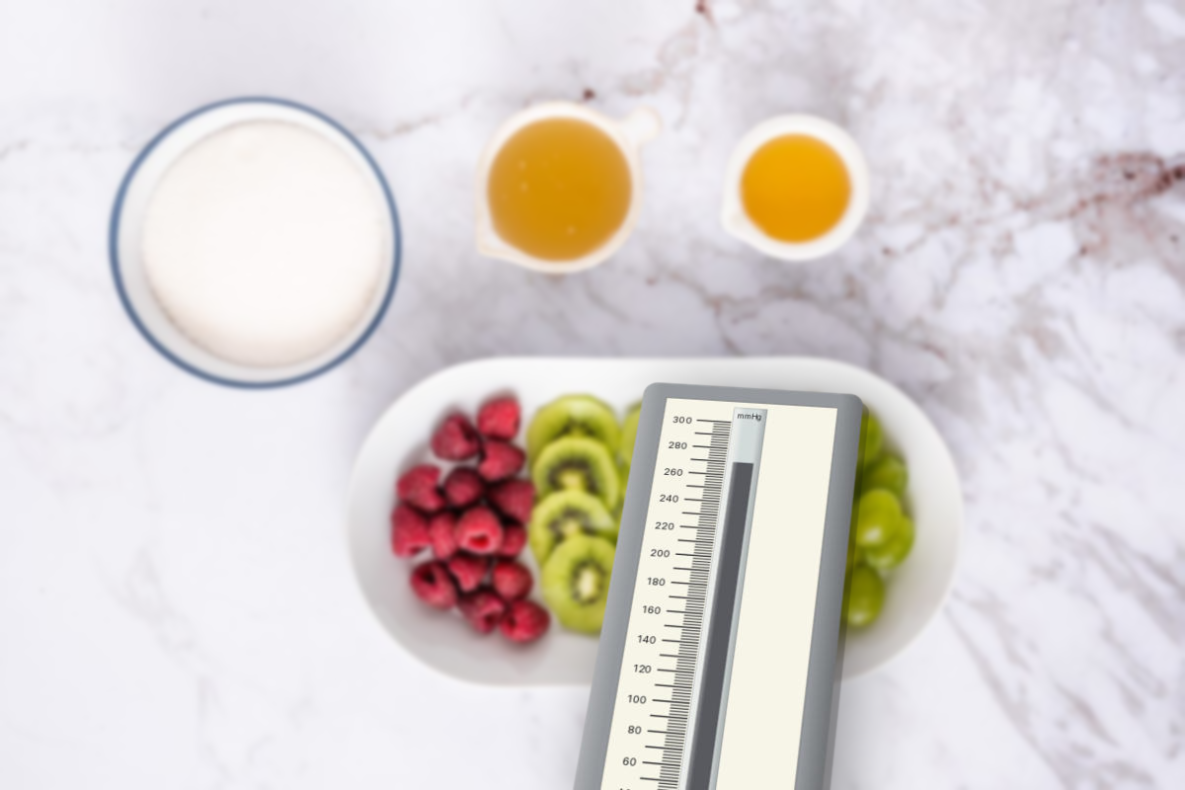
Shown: **270** mmHg
